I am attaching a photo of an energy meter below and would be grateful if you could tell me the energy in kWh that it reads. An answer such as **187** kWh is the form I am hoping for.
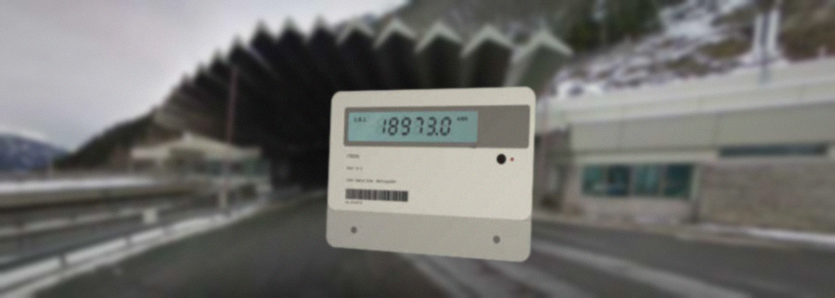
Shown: **18973.0** kWh
